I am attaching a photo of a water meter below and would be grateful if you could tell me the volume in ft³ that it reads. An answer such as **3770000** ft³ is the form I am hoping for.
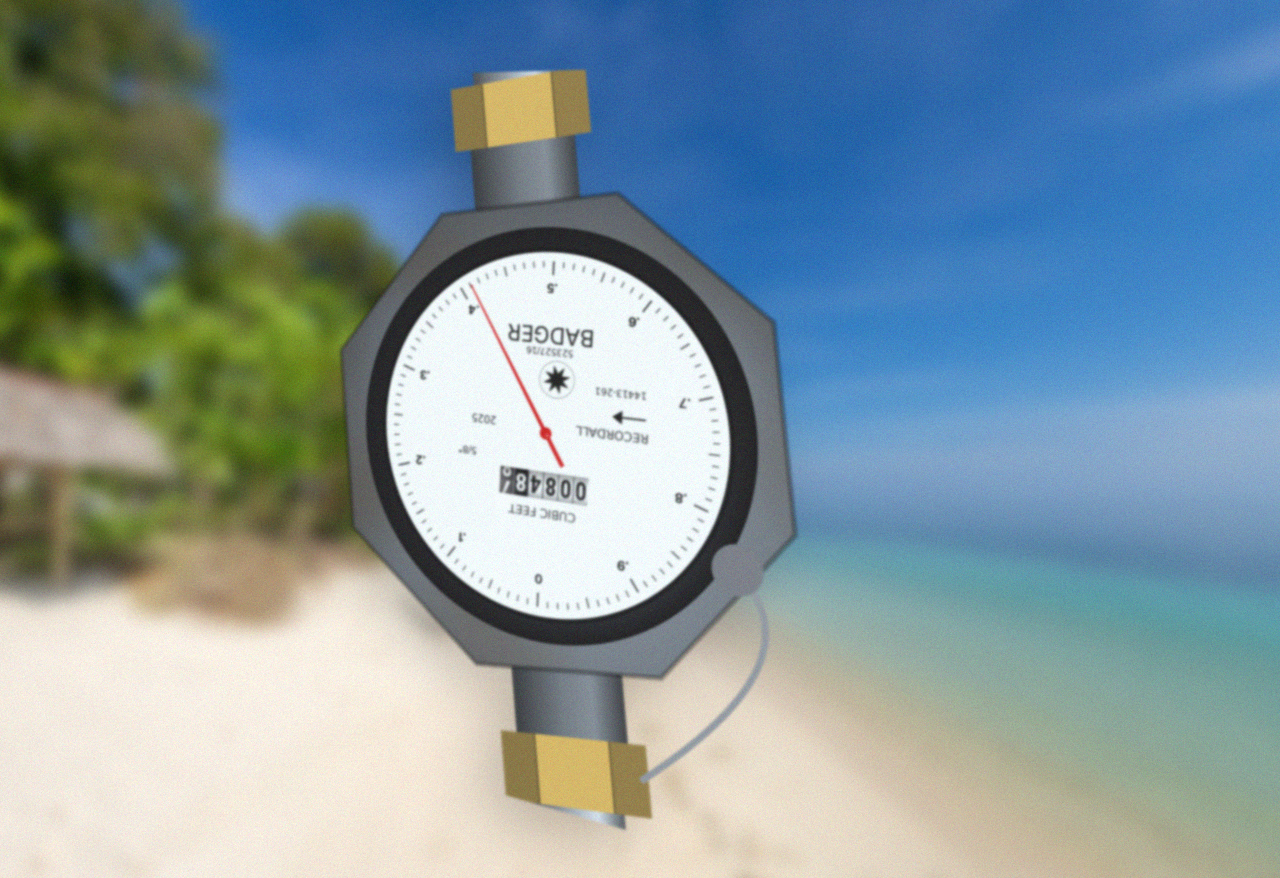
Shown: **8487.41** ft³
